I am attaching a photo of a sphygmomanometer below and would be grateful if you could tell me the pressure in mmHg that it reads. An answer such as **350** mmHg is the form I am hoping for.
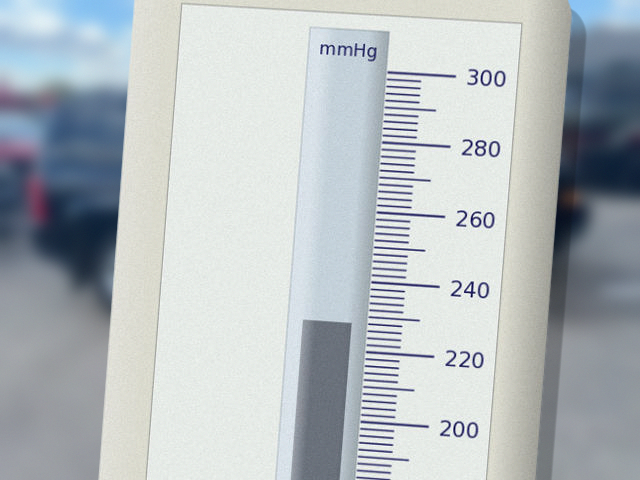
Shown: **228** mmHg
